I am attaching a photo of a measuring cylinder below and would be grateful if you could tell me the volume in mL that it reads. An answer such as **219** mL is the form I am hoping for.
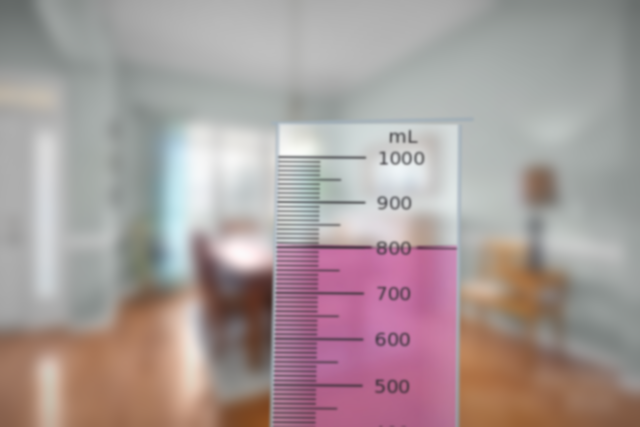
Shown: **800** mL
